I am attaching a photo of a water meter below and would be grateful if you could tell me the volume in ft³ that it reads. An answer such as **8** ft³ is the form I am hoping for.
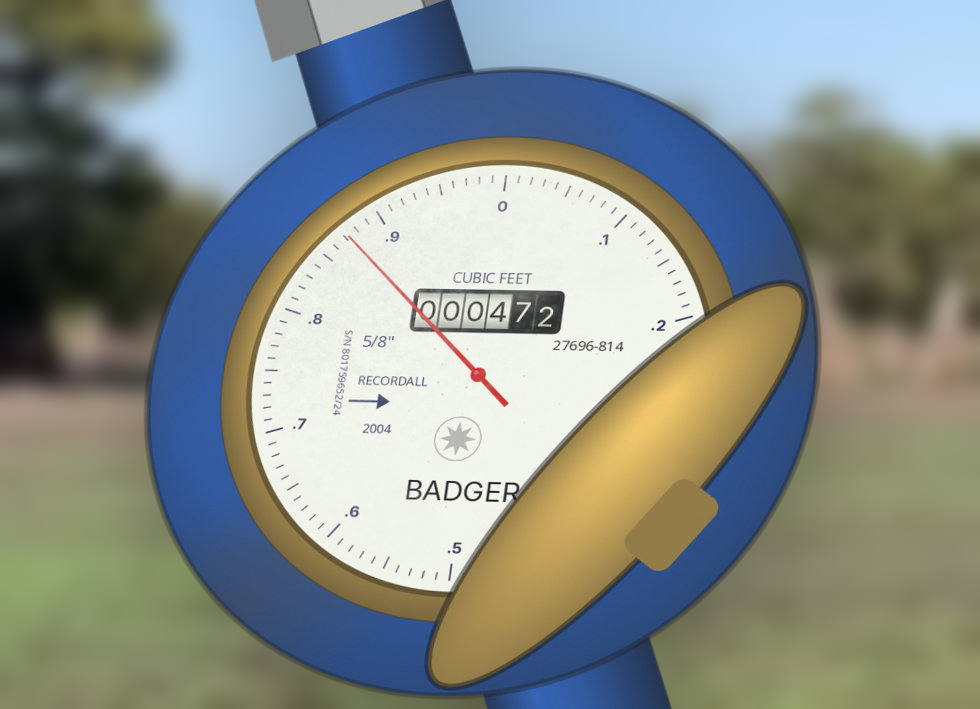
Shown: **471.87** ft³
